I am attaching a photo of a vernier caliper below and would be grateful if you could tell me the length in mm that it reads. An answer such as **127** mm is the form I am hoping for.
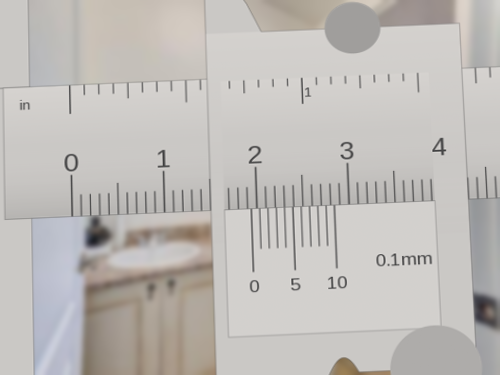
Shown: **19.4** mm
